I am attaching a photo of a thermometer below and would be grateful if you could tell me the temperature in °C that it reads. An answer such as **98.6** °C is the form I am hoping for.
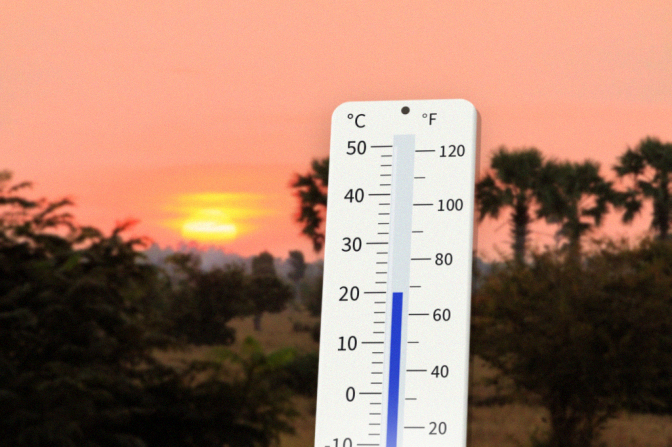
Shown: **20** °C
